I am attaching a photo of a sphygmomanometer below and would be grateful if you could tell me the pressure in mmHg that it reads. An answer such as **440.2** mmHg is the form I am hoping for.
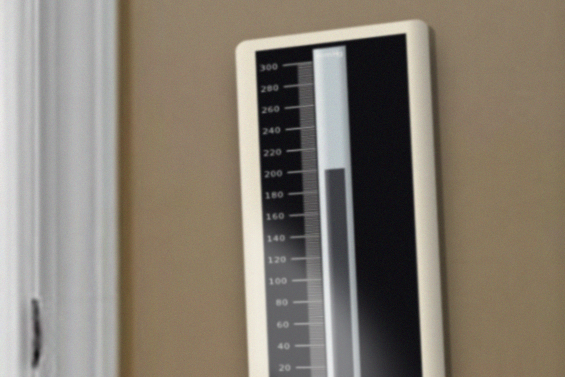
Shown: **200** mmHg
